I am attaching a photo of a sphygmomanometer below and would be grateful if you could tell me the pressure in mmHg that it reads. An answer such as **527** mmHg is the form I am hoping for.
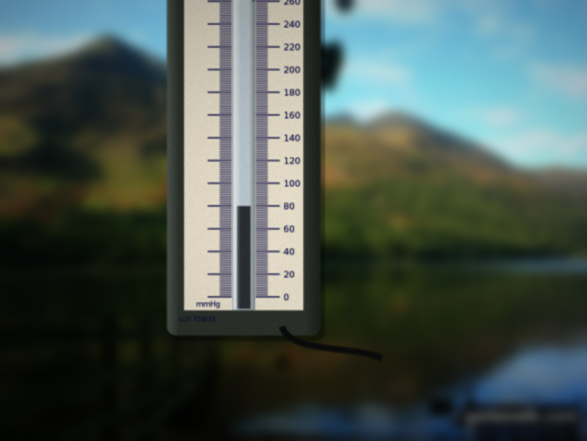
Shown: **80** mmHg
